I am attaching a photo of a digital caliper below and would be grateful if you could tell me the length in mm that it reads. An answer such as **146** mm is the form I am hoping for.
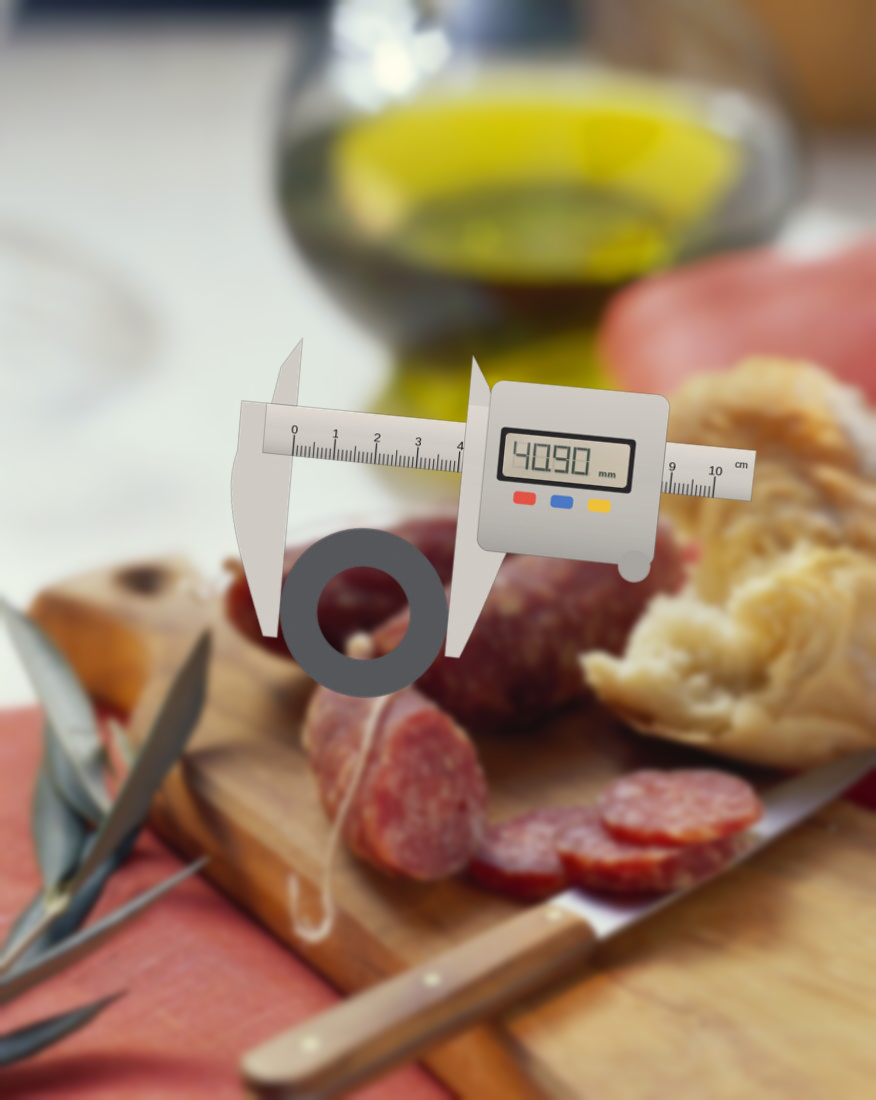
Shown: **40.90** mm
